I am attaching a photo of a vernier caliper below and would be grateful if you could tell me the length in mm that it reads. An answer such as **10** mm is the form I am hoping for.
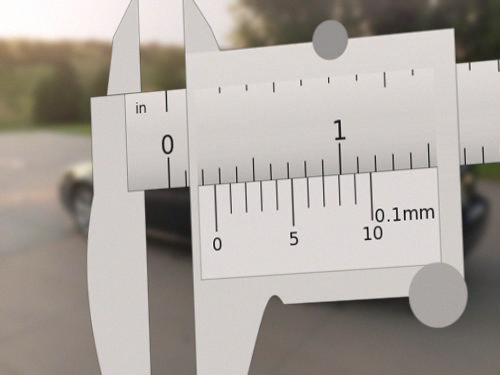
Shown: **2.7** mm
